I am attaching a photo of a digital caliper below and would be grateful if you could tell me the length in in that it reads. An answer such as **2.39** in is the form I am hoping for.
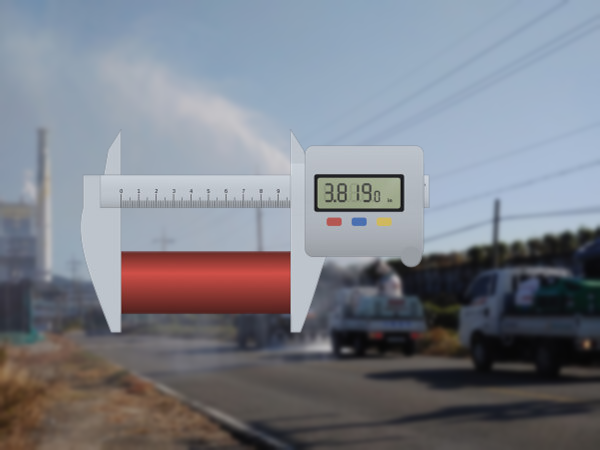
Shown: **3.8190** in
